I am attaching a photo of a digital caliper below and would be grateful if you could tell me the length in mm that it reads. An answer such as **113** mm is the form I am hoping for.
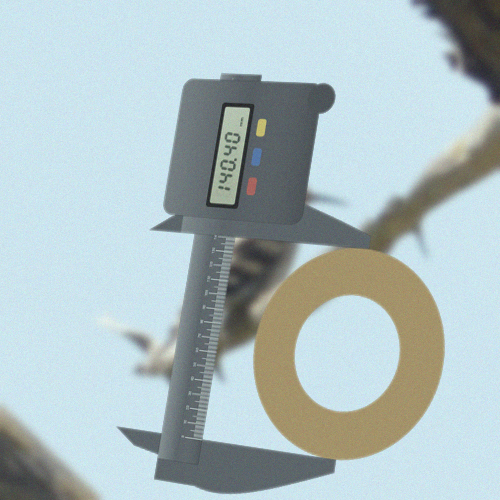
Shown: **140.40** mm
